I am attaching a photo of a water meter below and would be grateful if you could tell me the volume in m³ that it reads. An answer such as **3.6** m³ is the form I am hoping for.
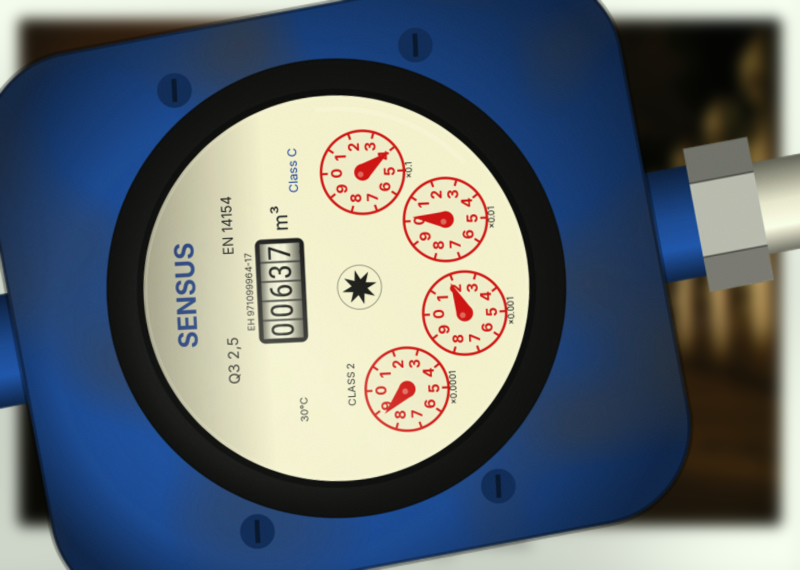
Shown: **637.4018** m³
